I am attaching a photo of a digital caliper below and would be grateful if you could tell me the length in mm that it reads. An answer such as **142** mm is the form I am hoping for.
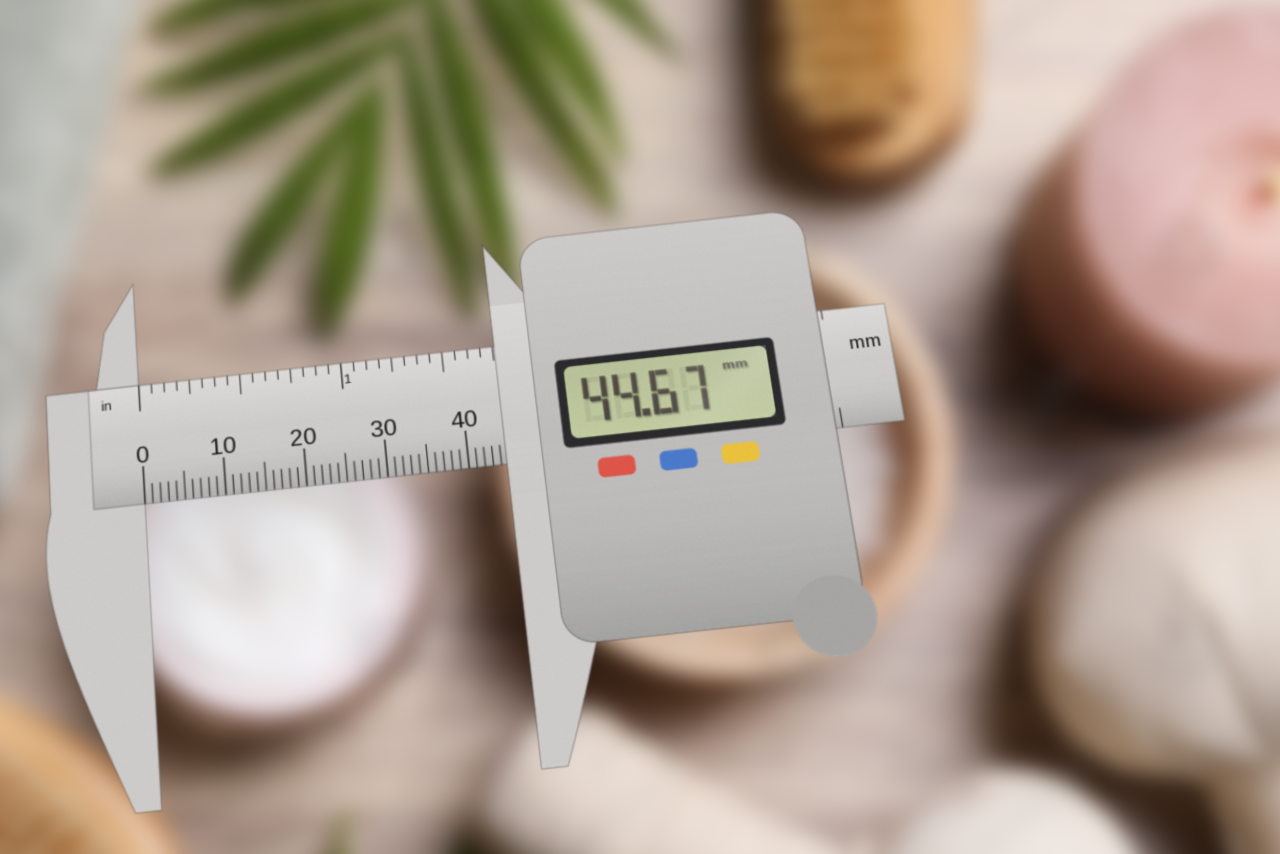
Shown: **44.67** mm
